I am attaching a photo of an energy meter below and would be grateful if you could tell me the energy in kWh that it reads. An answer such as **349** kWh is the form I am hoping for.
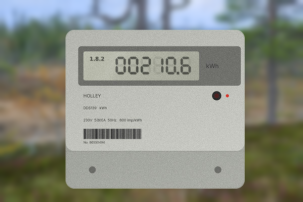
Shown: **210.6** kWh
